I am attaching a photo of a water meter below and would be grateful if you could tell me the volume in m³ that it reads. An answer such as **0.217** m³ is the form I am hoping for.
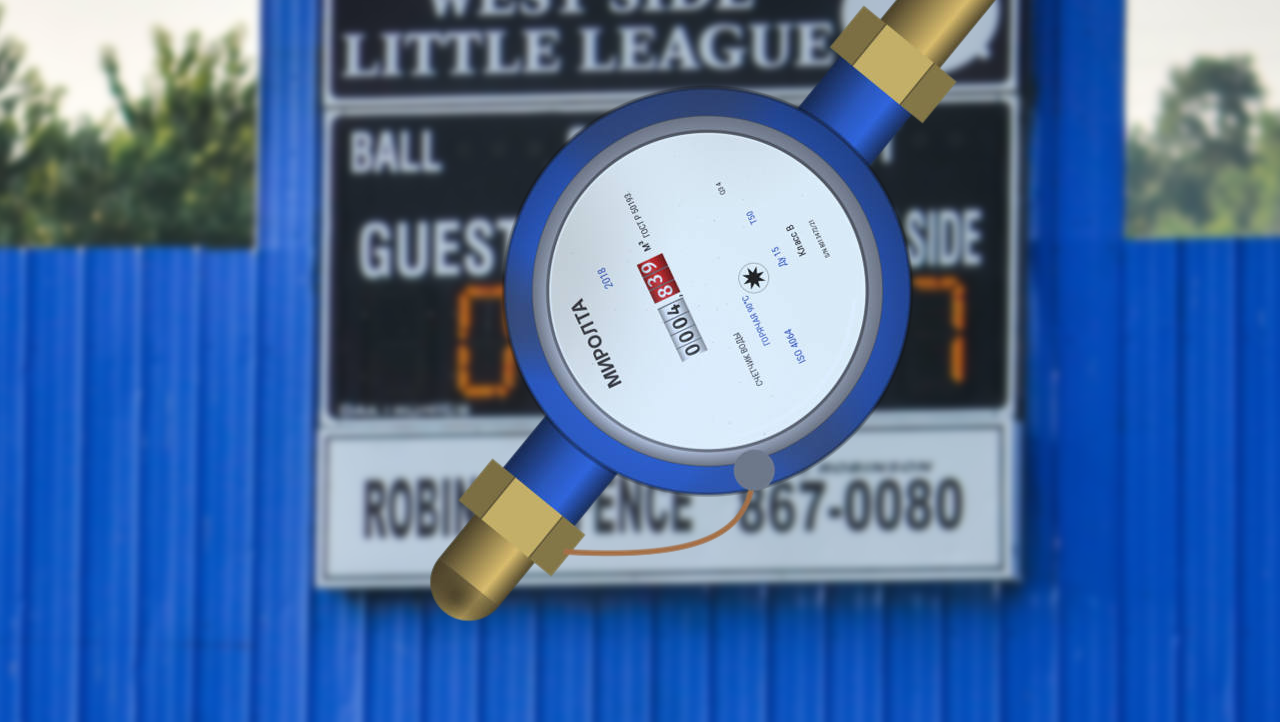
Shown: **4.839** m³
